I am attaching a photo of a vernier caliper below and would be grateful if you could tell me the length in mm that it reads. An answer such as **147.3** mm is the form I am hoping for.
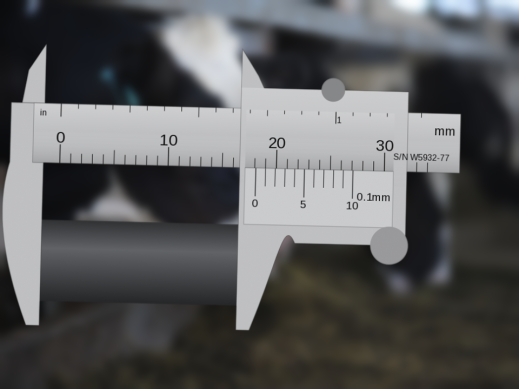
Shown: **18.1** mm
